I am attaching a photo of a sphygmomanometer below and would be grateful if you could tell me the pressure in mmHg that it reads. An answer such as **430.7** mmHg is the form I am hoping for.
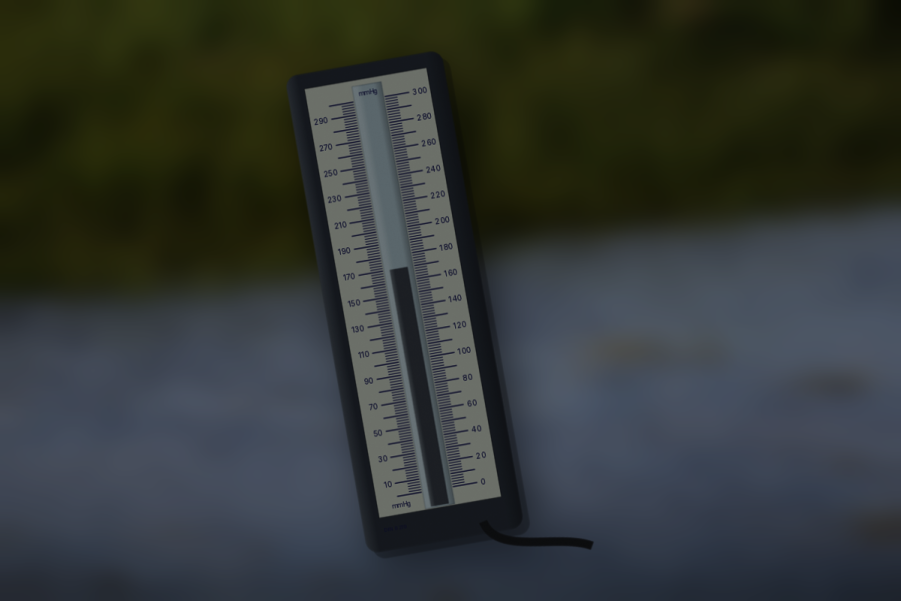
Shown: **170** mmHg
